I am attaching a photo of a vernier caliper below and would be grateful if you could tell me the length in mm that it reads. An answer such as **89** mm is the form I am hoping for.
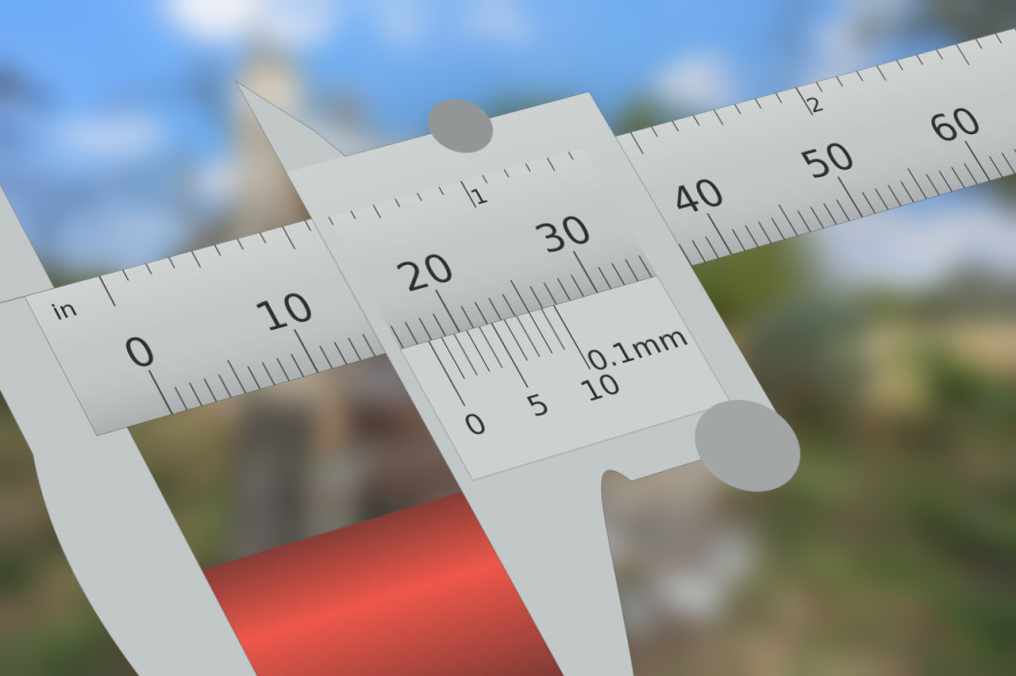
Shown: **17.8** mm
